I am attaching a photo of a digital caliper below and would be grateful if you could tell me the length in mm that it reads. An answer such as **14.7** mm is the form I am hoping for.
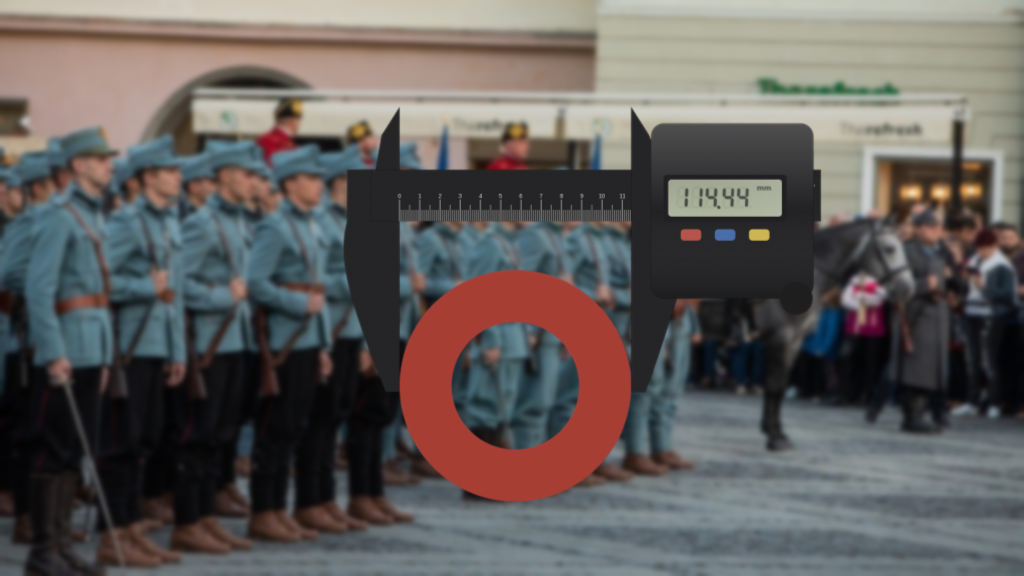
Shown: **114.44** mm
